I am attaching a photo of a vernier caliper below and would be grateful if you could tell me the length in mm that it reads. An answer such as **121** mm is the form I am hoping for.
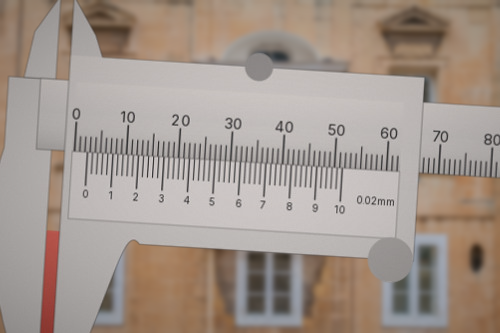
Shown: **2.5** mm
